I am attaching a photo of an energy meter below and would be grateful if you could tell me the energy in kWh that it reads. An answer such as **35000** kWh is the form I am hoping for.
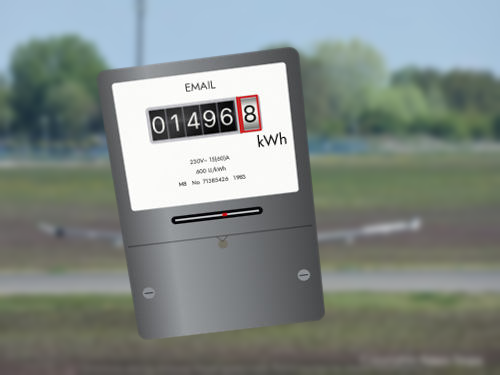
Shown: **1496.8** kWh
